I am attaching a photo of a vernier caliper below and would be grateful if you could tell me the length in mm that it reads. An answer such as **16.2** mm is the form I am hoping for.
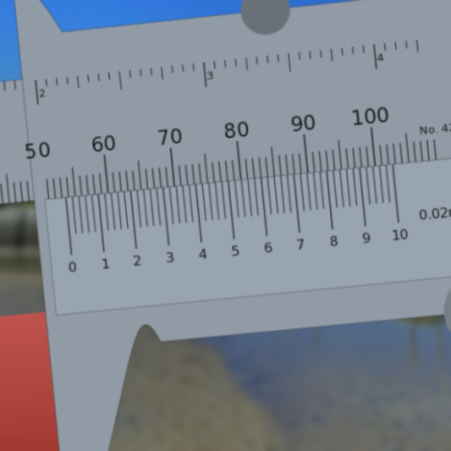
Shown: **53.6** mm
